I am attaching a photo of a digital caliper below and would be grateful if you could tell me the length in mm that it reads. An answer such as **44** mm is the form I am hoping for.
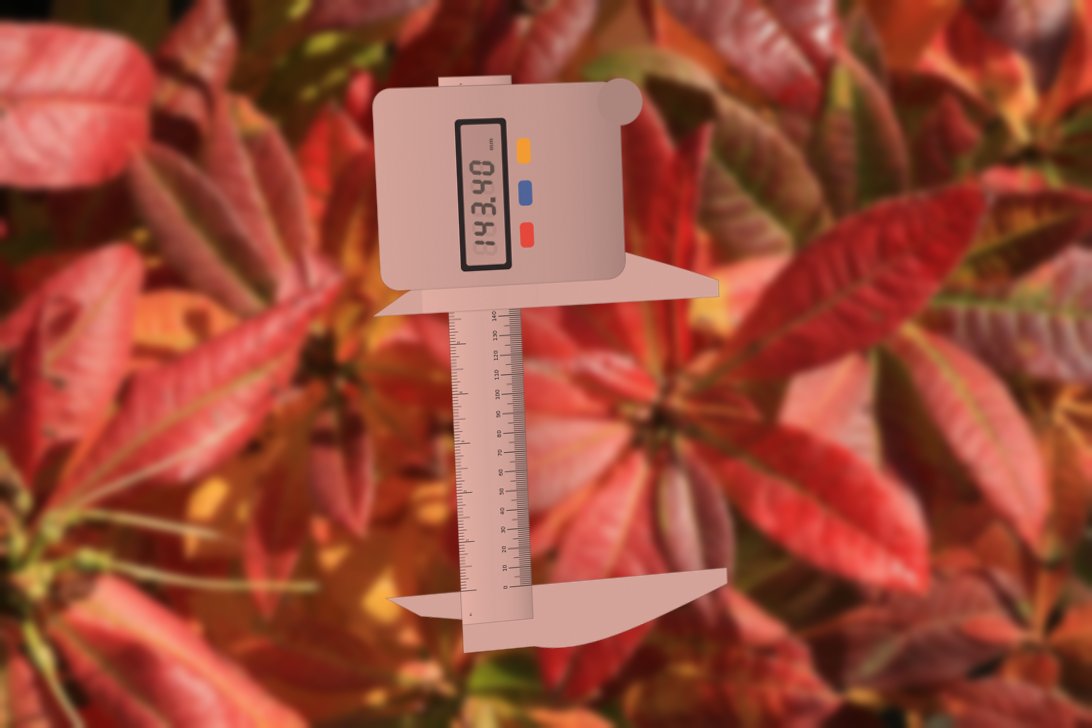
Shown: **143.40** mm
